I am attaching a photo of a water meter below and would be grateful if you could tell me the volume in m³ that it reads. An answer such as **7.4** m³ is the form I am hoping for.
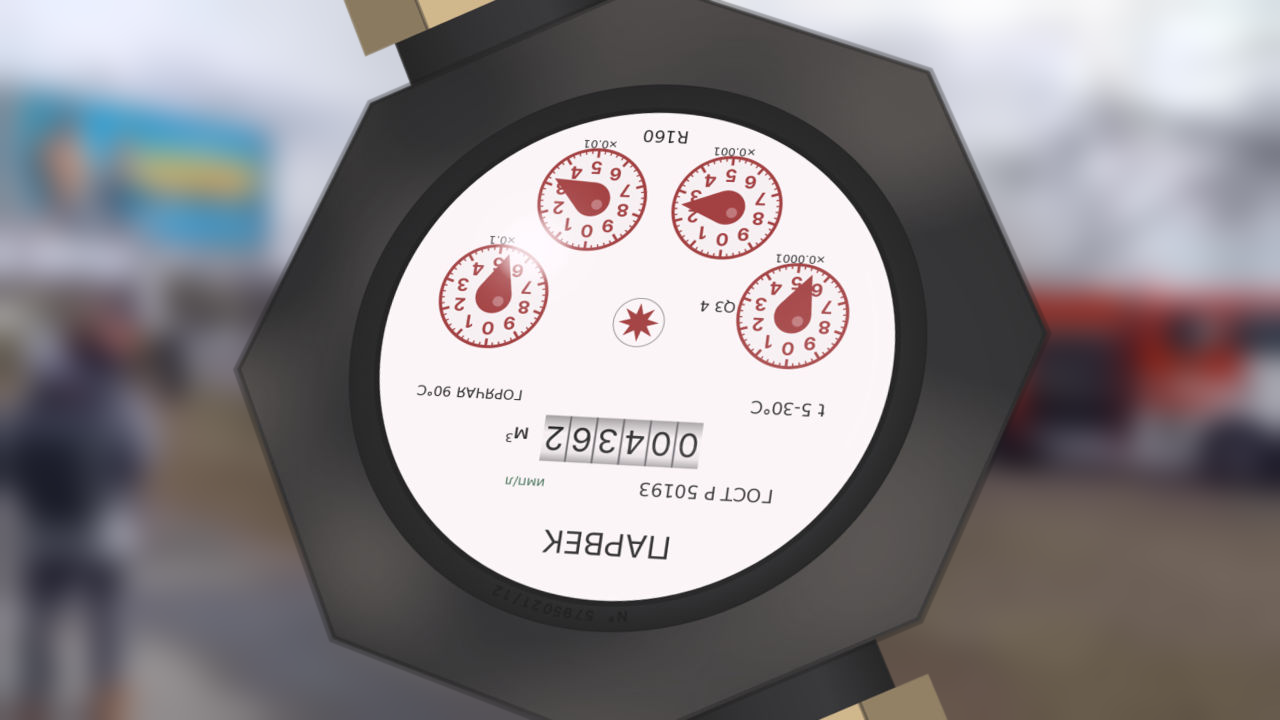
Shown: **4362.5325** m³
